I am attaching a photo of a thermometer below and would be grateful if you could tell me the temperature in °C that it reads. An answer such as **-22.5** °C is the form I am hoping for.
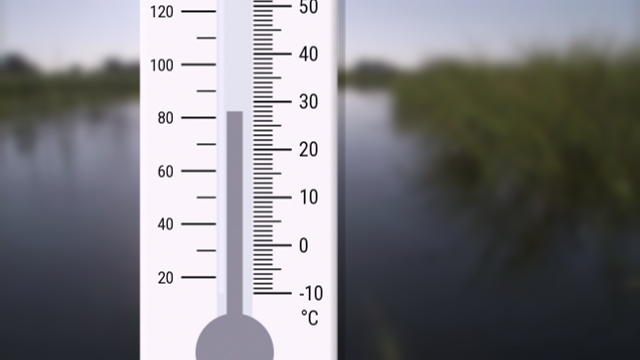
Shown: **28** °C
